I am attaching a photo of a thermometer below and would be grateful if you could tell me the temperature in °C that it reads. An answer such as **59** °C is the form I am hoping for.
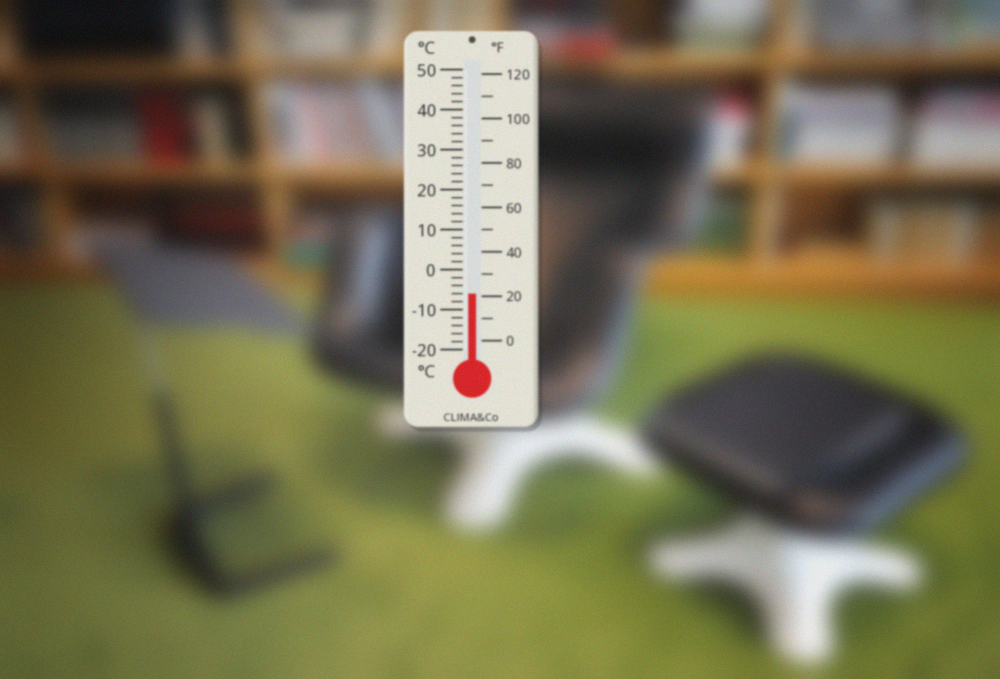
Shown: **-6** °C
